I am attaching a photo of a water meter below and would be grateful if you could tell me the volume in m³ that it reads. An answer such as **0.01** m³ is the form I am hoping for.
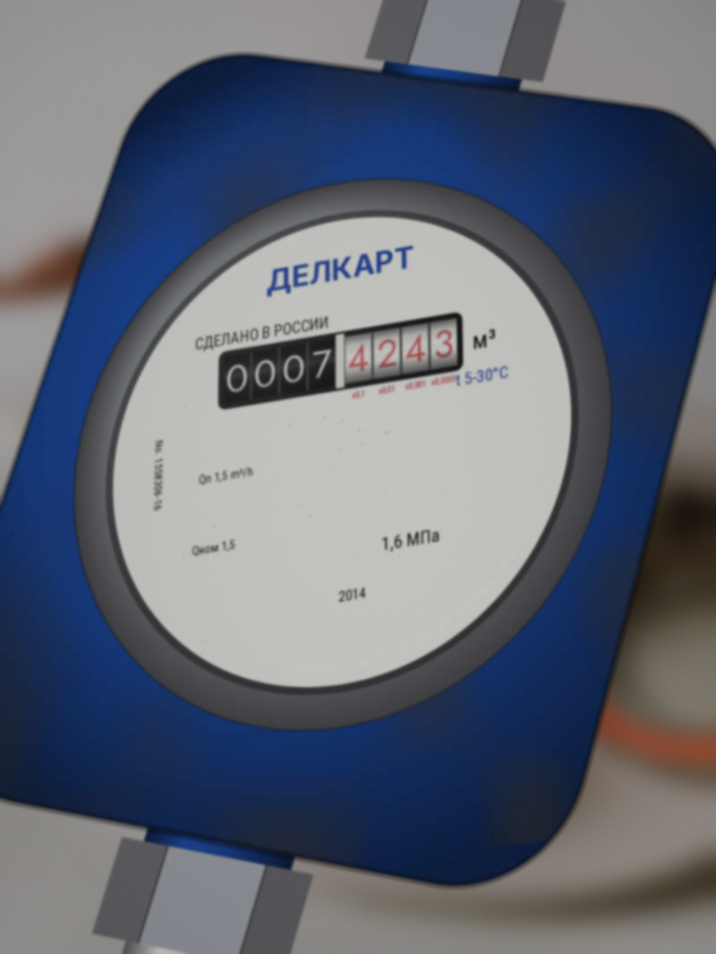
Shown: **7.4243** m³
